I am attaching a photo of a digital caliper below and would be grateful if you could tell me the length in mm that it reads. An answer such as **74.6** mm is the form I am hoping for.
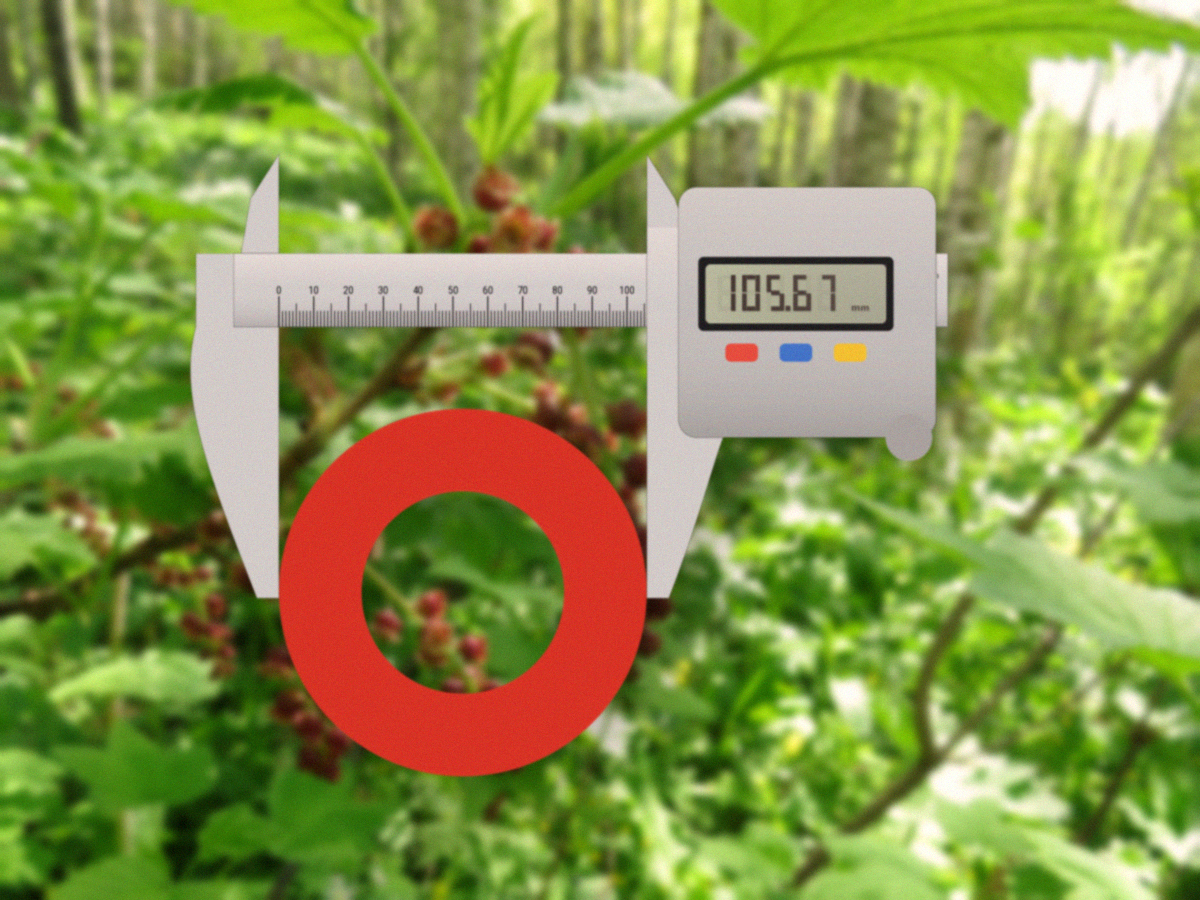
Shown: **105.67** mm
